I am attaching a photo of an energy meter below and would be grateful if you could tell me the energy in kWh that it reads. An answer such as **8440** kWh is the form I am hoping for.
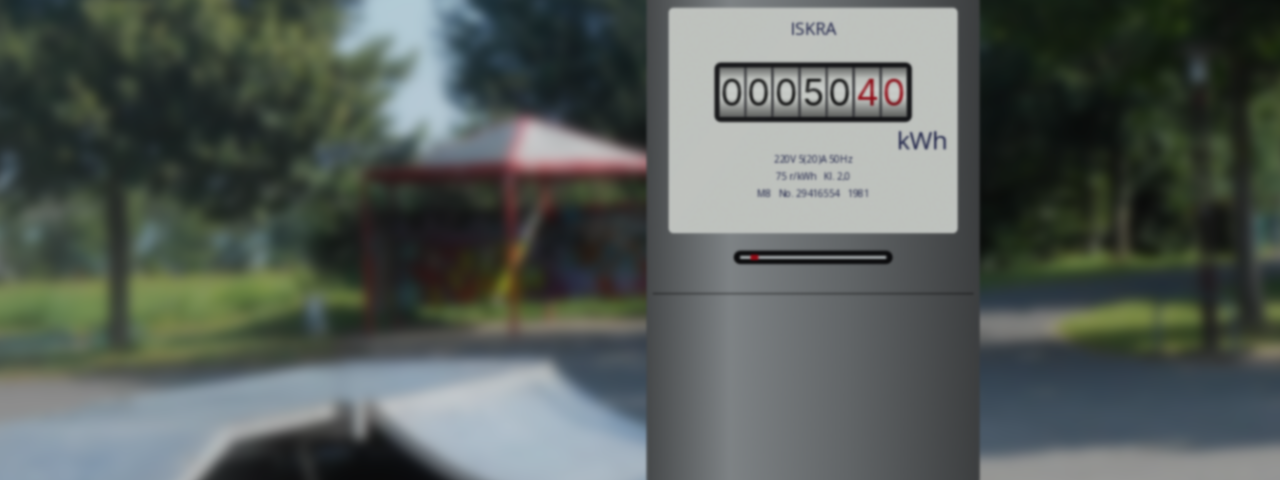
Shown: **50.40** kWh
